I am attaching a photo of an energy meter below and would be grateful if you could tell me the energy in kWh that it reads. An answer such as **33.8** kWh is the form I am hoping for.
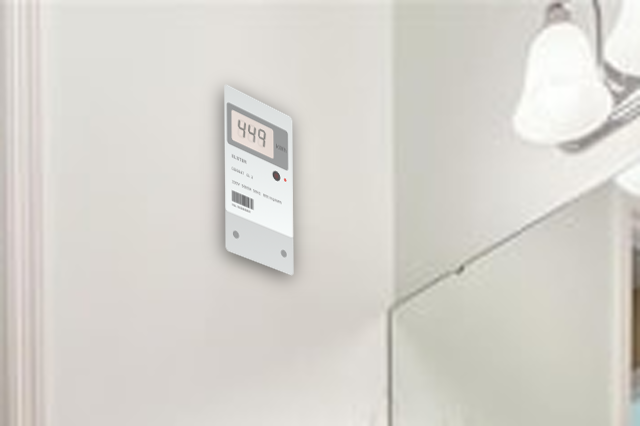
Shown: **449** kWh
